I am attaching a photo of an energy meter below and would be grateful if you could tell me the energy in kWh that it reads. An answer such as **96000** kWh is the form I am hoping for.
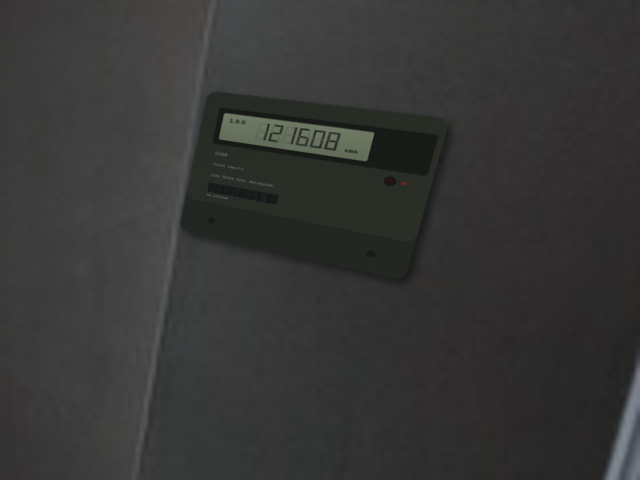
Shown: **121608** kWh
